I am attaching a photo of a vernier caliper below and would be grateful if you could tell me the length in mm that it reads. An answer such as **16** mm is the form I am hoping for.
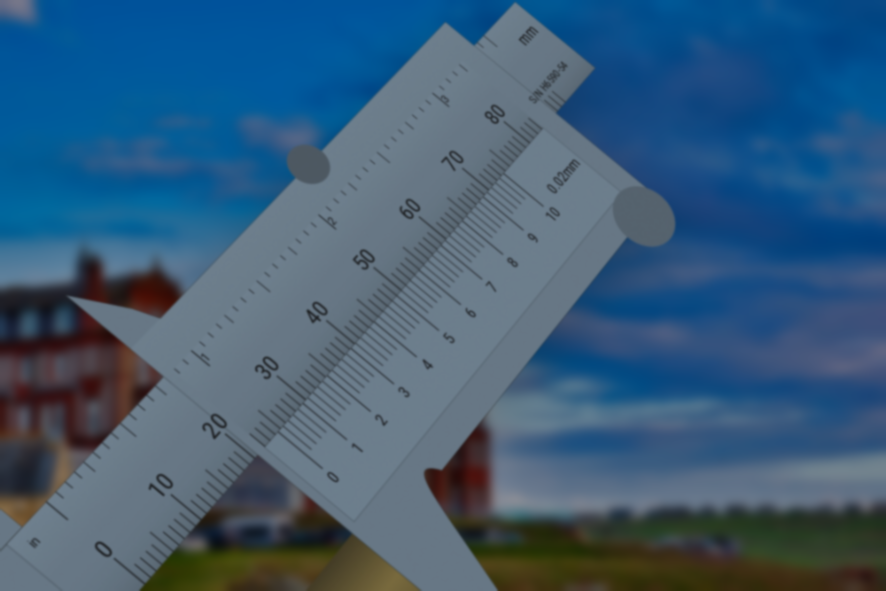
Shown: **24.5** mm
